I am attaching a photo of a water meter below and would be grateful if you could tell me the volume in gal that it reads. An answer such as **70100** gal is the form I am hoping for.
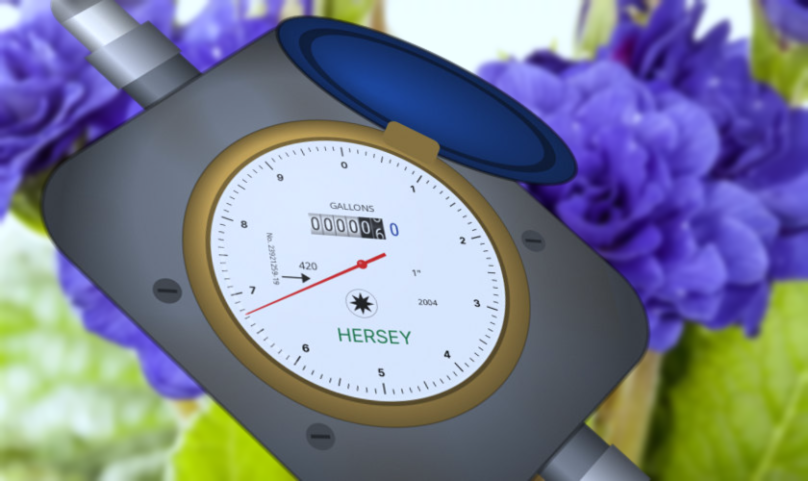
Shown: **56.7** gal
